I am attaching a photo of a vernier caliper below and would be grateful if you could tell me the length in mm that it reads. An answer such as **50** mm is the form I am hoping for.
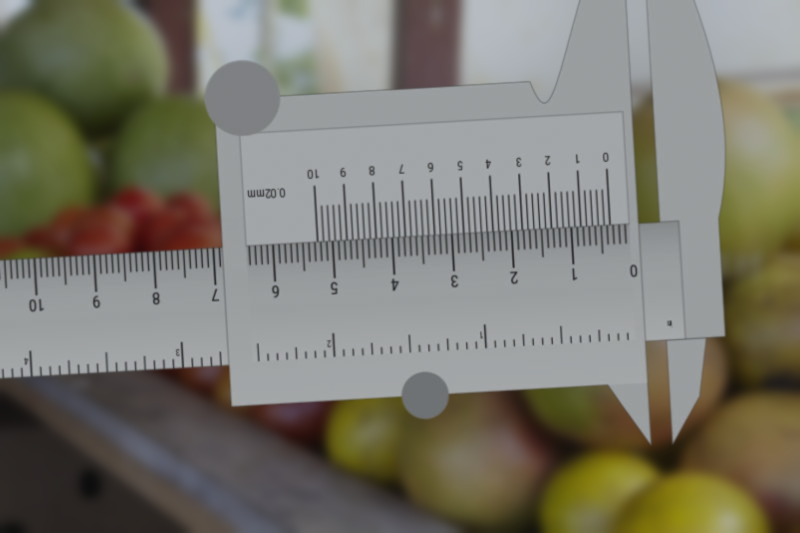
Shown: **3.5** mm
